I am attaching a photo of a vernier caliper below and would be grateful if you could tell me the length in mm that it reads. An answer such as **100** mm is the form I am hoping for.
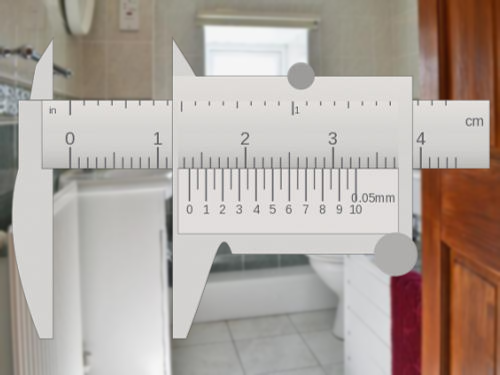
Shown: **13.6** mm
